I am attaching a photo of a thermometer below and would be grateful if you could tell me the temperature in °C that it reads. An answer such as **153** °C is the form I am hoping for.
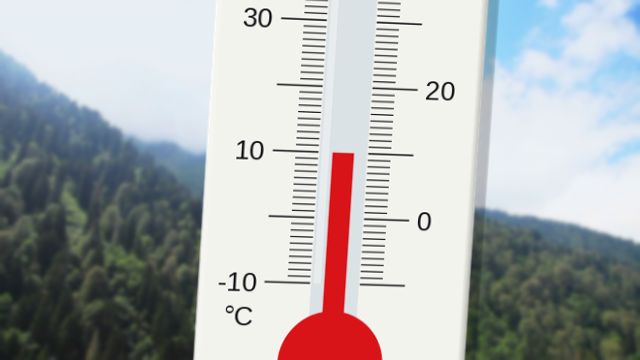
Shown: **10** °C
